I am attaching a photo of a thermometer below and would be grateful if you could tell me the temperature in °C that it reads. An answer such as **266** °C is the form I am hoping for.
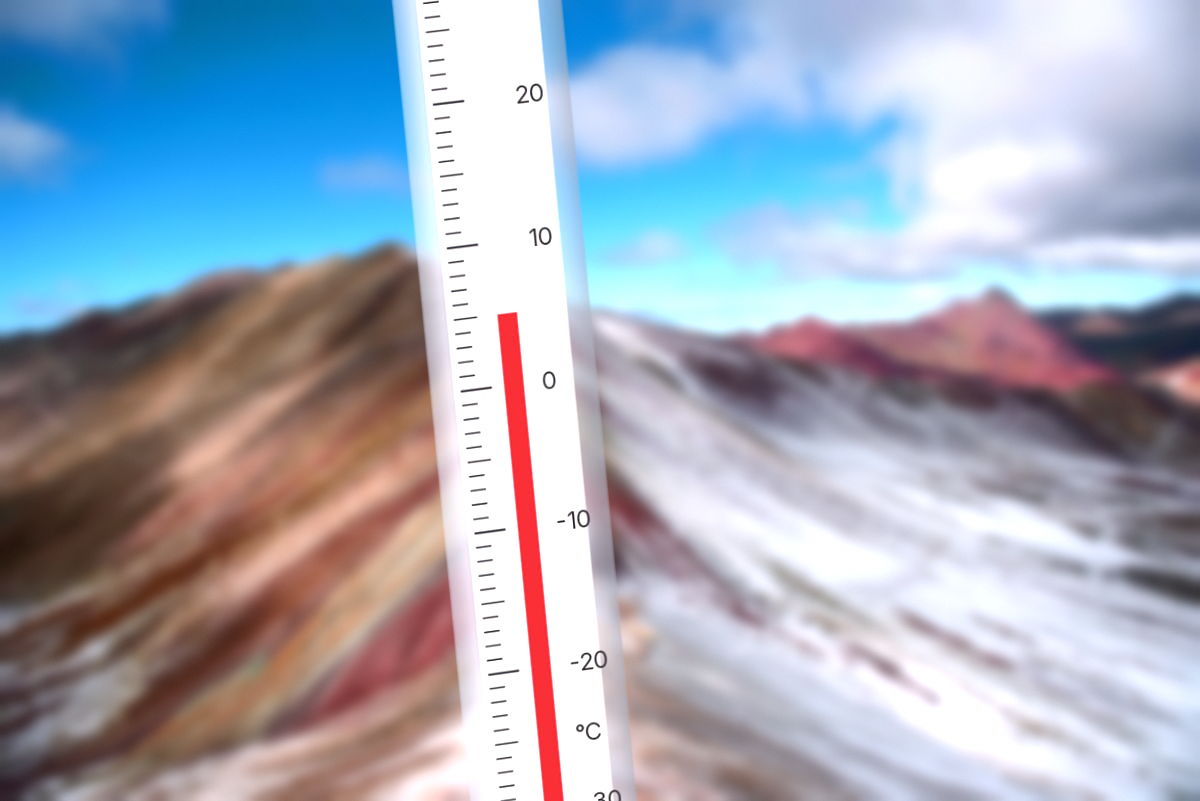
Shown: **5** °C
